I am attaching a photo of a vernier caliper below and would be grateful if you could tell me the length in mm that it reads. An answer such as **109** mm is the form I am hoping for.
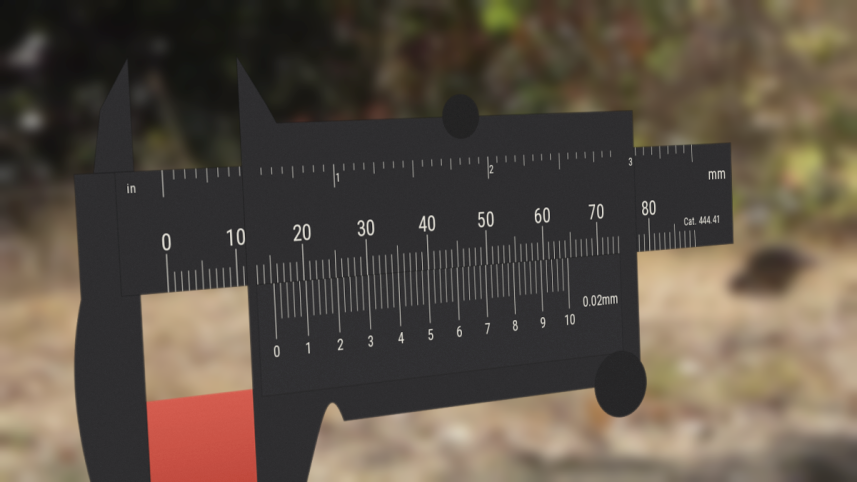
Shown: **15.4** mm
